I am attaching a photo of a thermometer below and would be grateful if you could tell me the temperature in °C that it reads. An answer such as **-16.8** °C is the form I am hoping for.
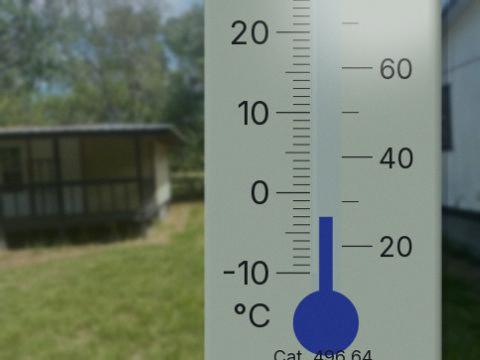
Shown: **-3** °C
